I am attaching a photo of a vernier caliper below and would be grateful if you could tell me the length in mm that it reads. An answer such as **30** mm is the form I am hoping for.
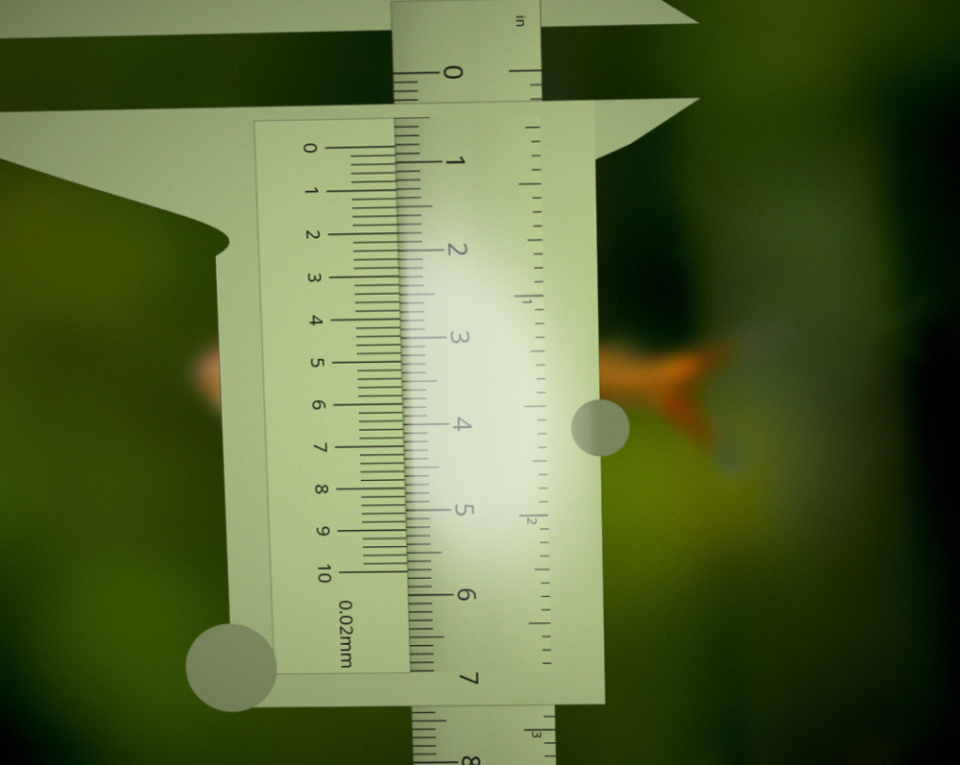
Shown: **8.2** mm
